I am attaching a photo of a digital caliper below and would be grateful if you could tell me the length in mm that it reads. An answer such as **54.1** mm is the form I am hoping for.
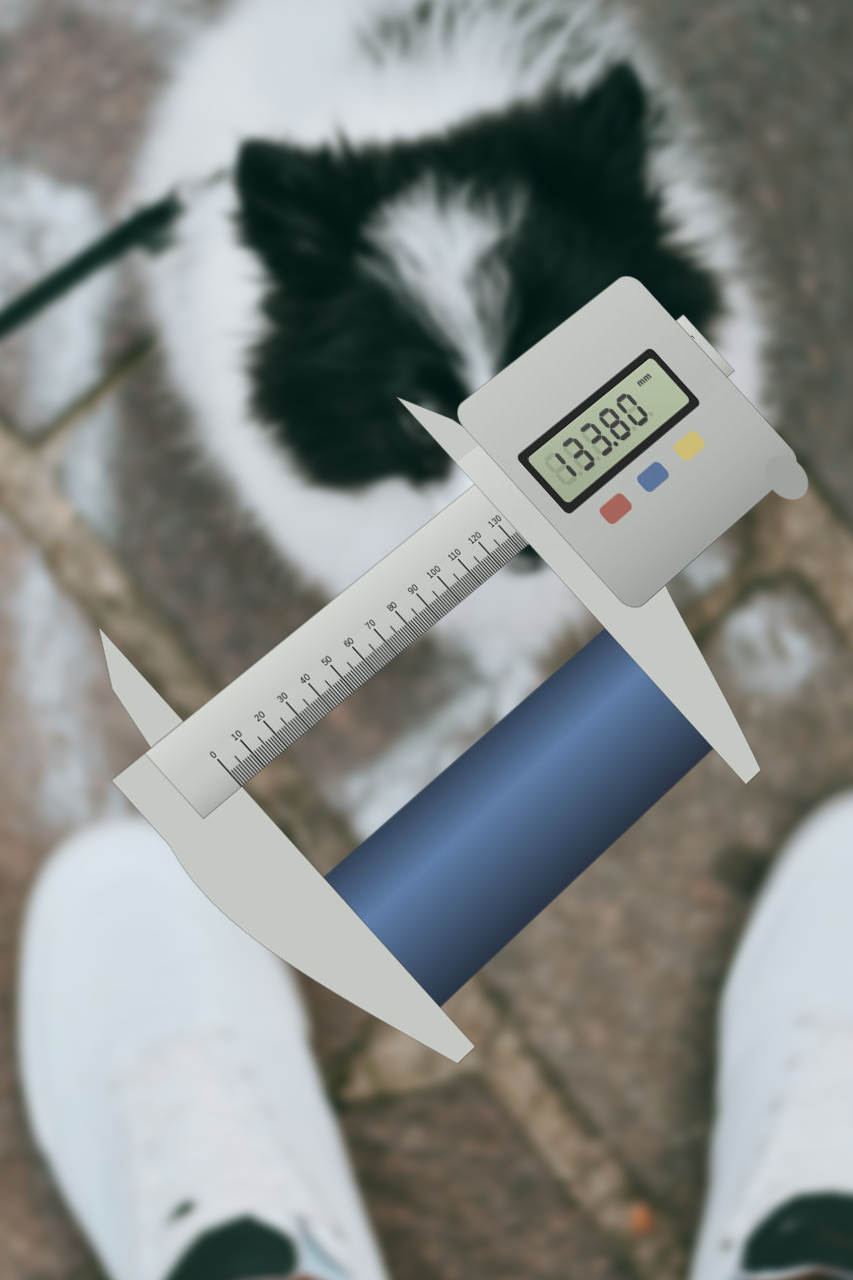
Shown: **133.80** mm
